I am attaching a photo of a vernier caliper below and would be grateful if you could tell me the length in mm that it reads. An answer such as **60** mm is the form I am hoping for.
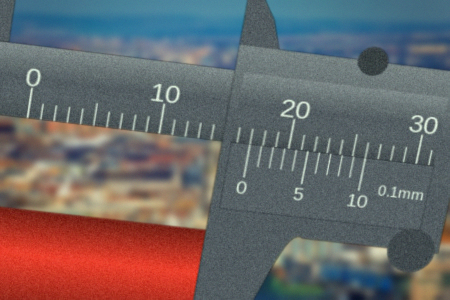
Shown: **17.0** mm
